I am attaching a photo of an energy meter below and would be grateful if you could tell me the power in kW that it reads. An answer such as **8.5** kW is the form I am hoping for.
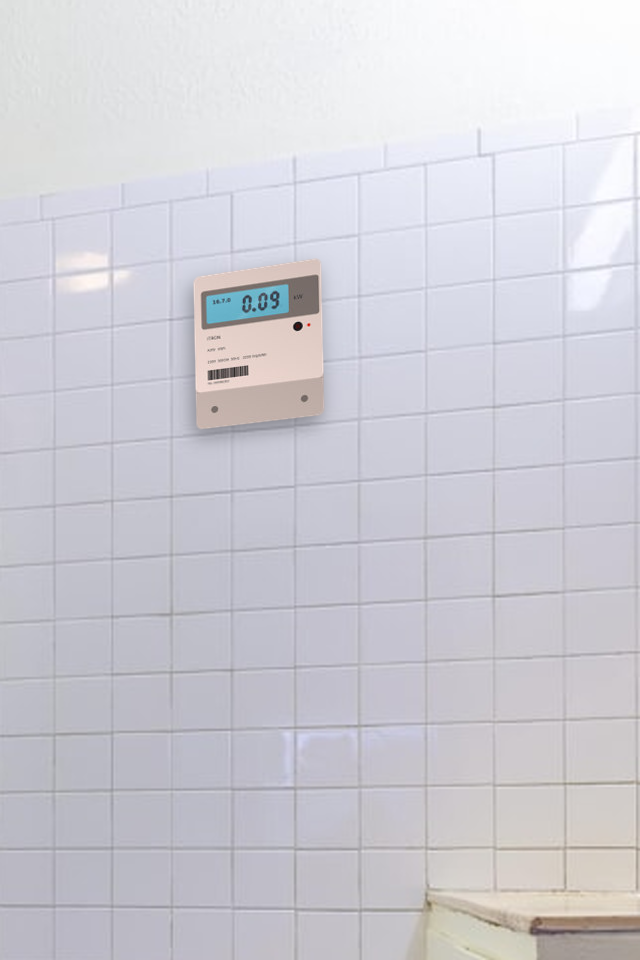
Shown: **0.09** kW
